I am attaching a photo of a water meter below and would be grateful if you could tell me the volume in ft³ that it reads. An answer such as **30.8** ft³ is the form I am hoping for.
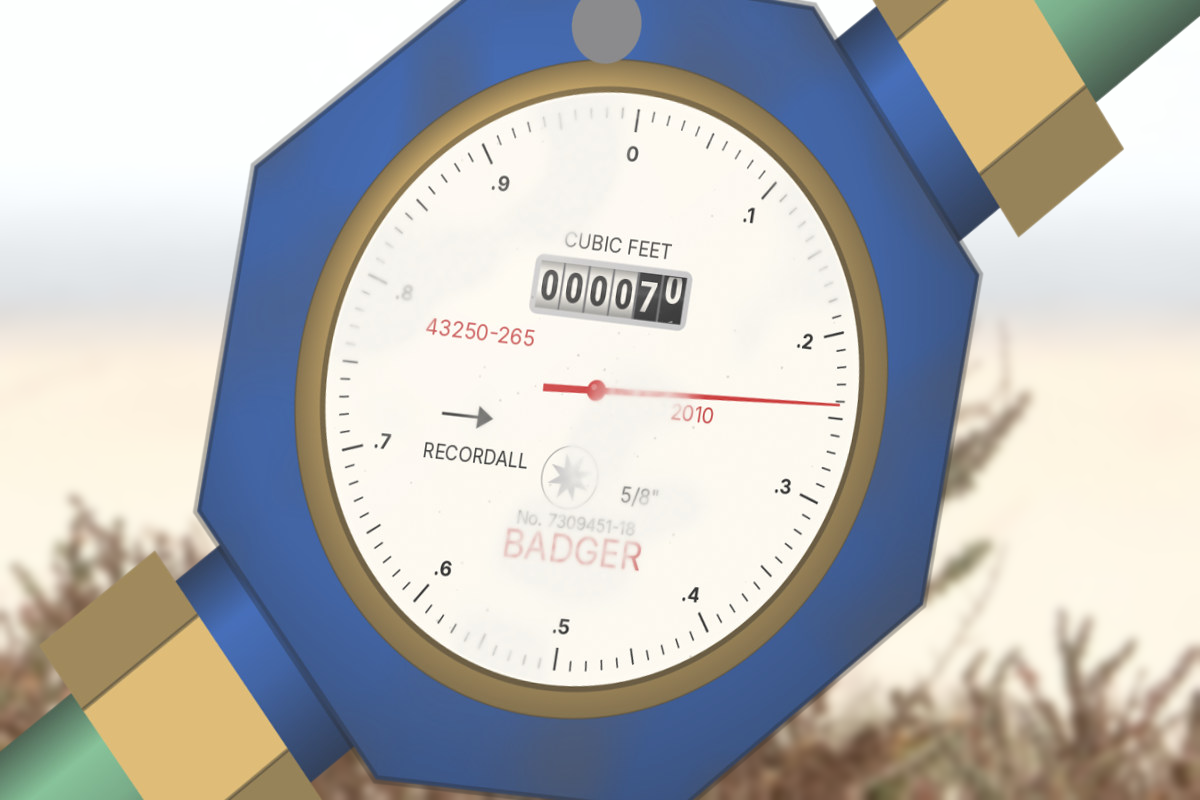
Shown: **70.24** ft³
